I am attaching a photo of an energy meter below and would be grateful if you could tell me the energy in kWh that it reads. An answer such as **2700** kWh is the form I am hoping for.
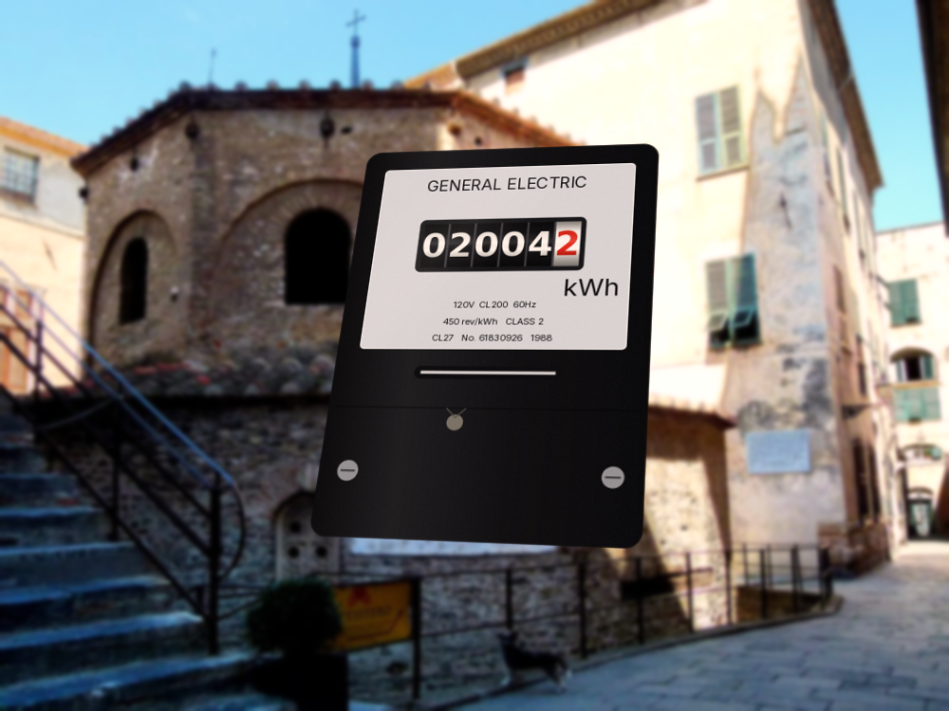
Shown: **2004.2** kWh
